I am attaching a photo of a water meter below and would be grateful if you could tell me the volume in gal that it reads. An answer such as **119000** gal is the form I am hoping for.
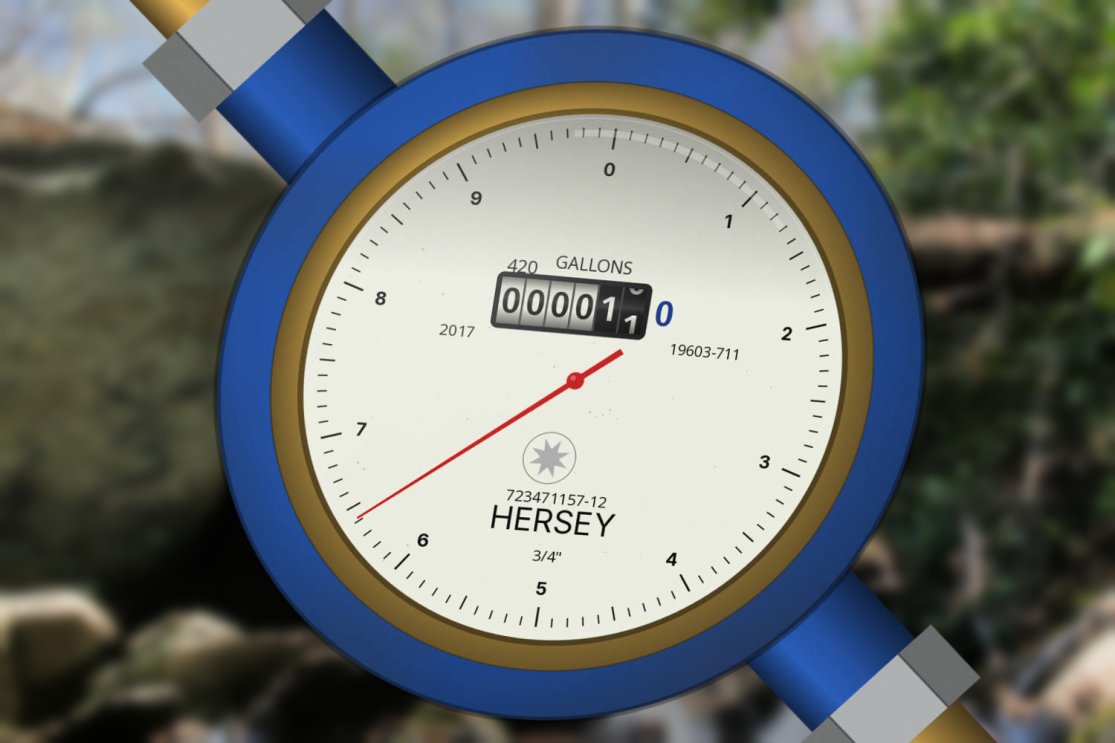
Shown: **106.4** gal
